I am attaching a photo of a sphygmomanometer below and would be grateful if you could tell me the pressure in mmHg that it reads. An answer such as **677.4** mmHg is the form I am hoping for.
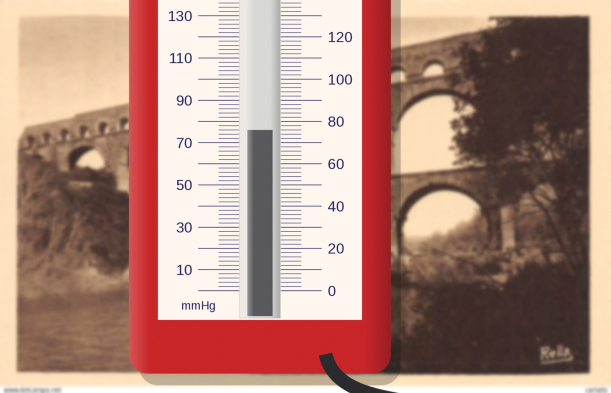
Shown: **76** mmHg
